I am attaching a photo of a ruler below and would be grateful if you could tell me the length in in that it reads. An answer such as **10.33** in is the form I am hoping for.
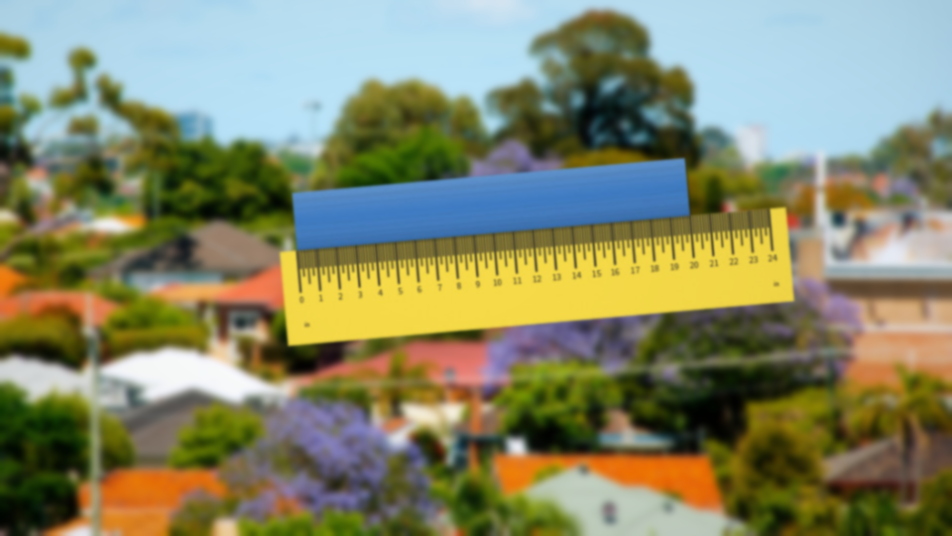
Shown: **20** in
